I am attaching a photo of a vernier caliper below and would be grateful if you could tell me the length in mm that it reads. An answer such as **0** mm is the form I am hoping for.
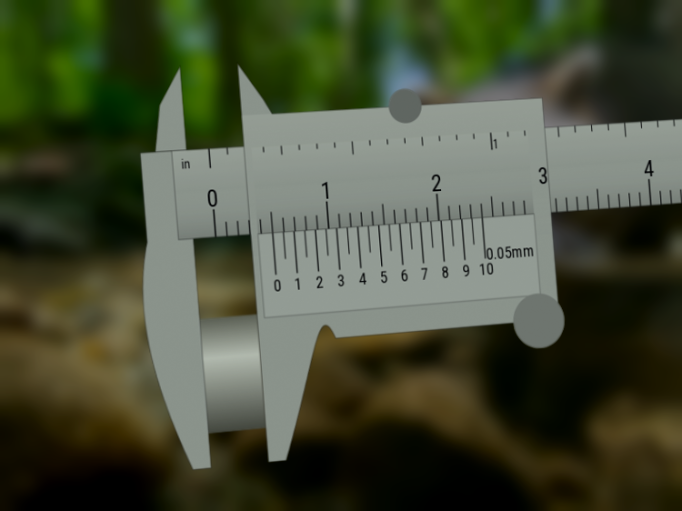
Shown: **5.0** mm
